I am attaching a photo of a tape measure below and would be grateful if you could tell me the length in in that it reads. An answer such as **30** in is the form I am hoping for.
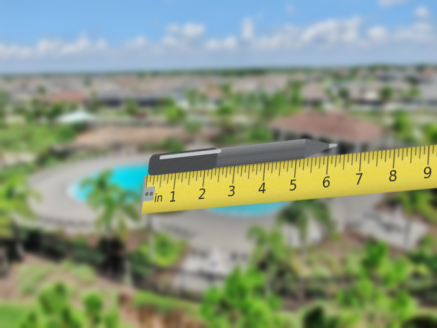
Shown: **6.25** in
